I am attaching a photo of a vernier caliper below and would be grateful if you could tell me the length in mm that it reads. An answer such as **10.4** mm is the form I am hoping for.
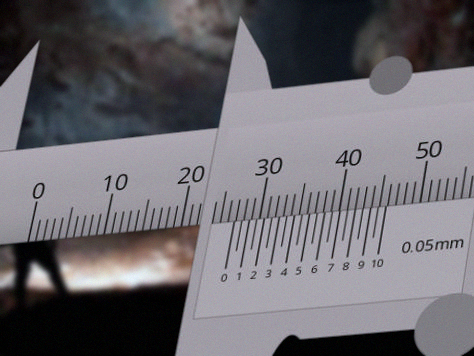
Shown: **26.8** mm
